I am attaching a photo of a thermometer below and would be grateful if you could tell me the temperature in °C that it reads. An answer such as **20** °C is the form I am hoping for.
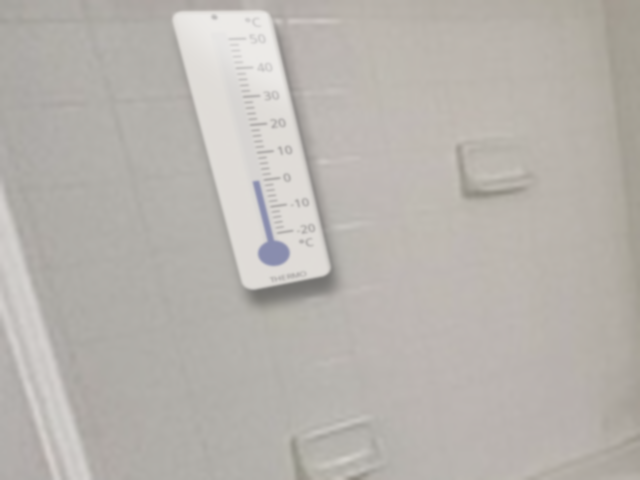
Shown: **0** °C
